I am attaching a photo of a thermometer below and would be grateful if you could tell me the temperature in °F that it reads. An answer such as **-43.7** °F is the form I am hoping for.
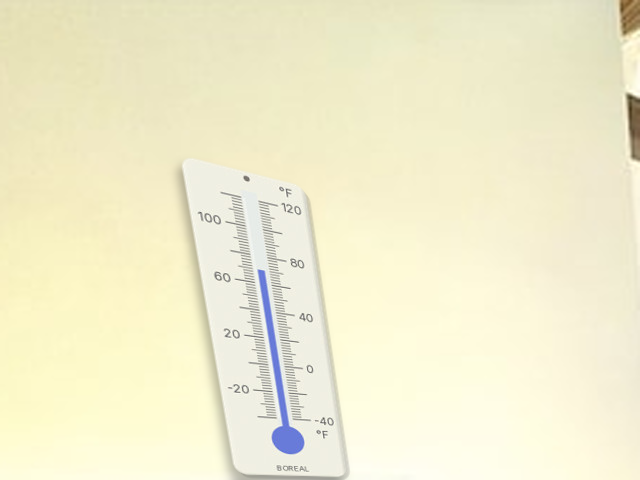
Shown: **70** °F
